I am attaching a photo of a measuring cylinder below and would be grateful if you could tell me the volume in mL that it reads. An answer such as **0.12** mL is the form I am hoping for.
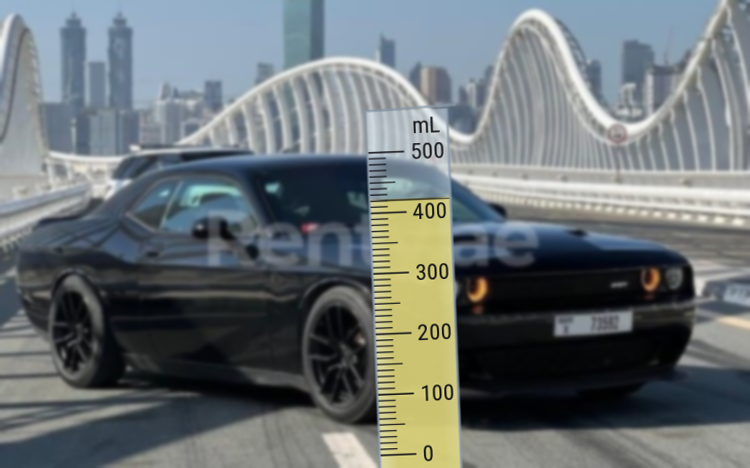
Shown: **420** mL
